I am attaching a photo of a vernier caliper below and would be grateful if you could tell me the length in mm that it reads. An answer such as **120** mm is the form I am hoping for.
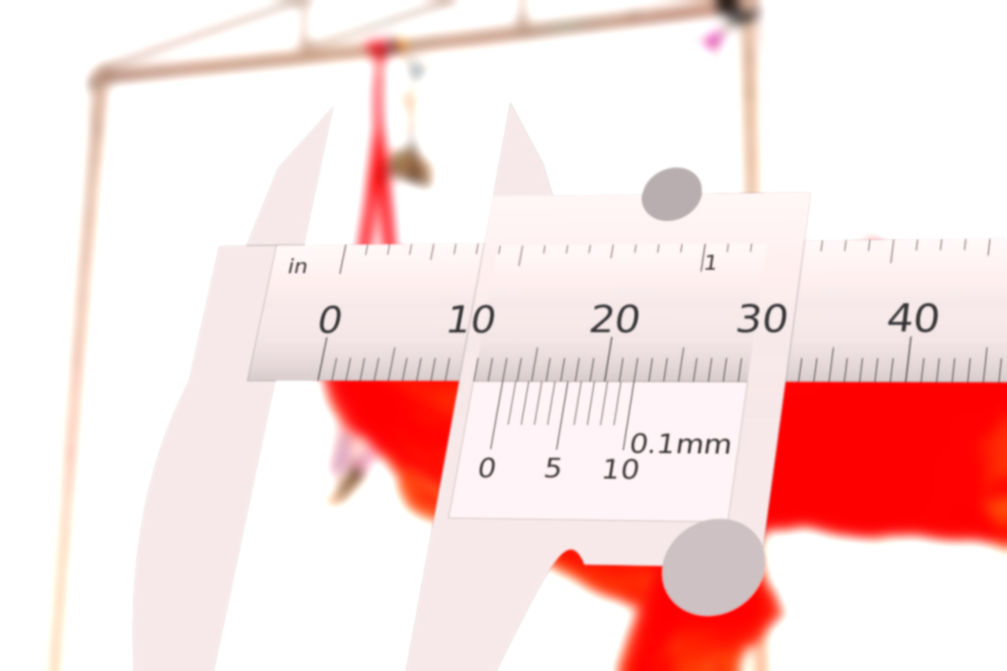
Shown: **13.0** mm
